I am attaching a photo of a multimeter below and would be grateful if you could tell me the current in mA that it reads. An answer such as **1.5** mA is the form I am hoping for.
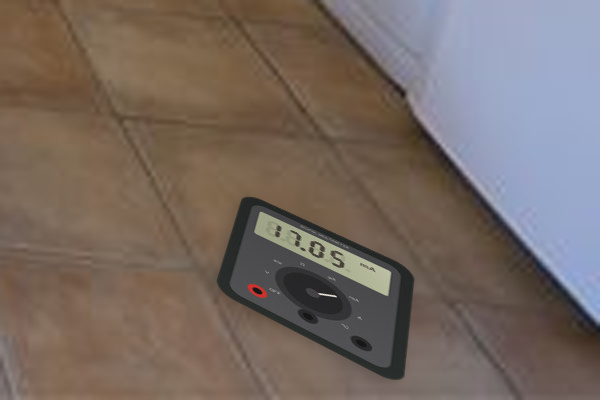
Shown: **17.05** mA
